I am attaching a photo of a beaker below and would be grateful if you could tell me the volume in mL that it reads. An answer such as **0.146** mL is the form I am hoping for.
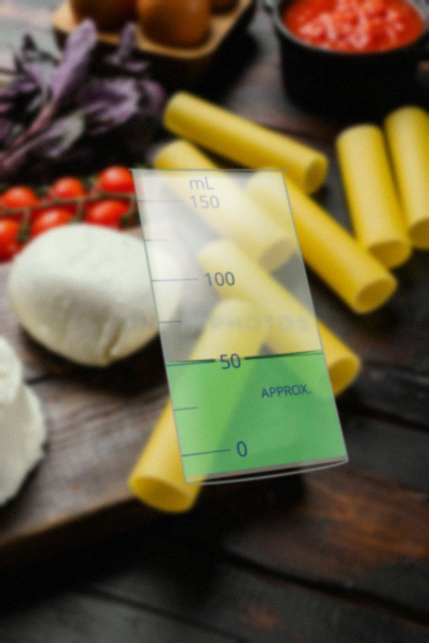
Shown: **50** mL
